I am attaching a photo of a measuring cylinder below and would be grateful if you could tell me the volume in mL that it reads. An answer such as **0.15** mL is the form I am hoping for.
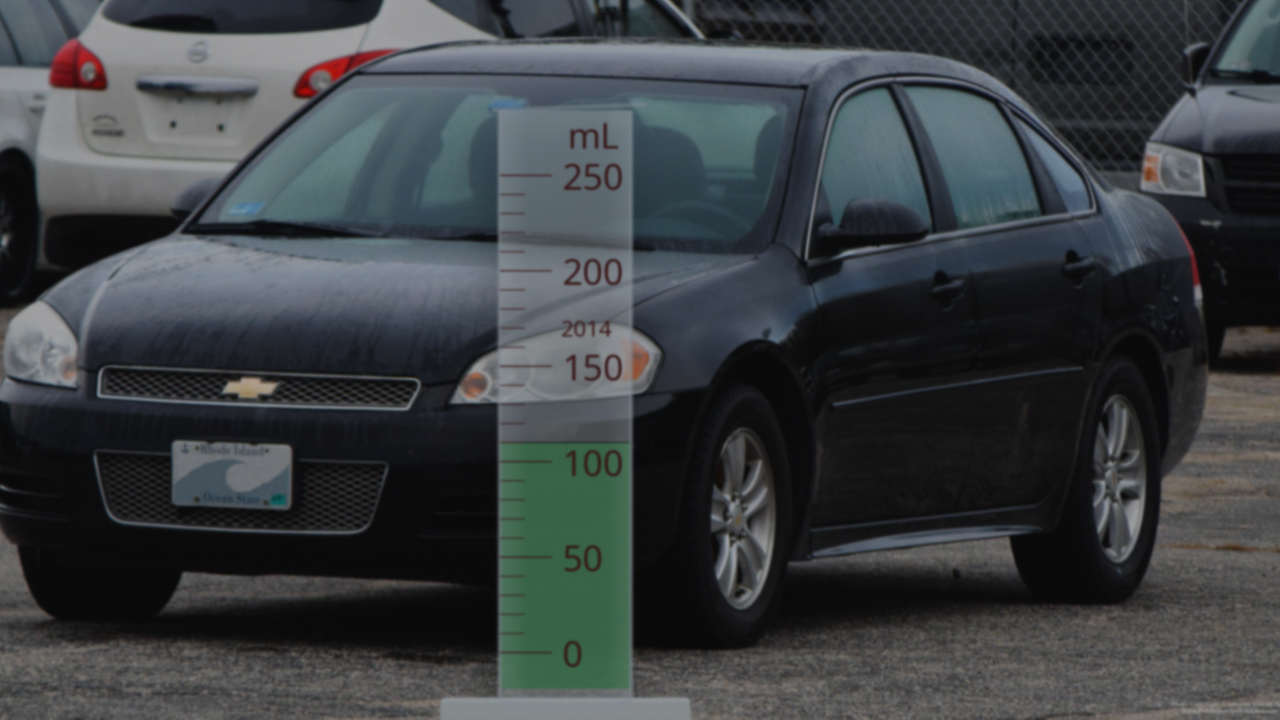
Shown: **110** mL
